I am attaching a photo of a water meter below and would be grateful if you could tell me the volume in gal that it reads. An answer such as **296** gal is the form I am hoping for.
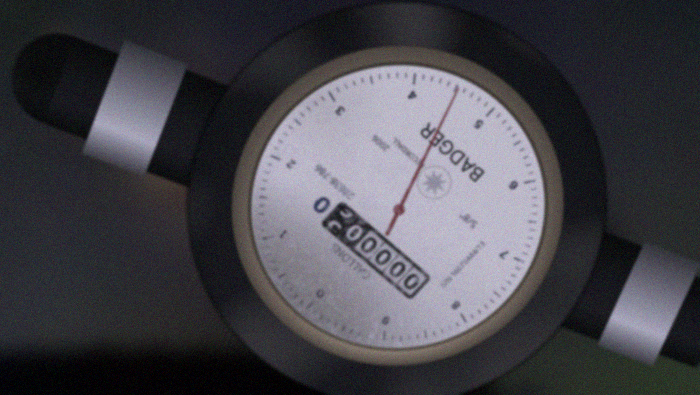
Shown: **54.5** gal
